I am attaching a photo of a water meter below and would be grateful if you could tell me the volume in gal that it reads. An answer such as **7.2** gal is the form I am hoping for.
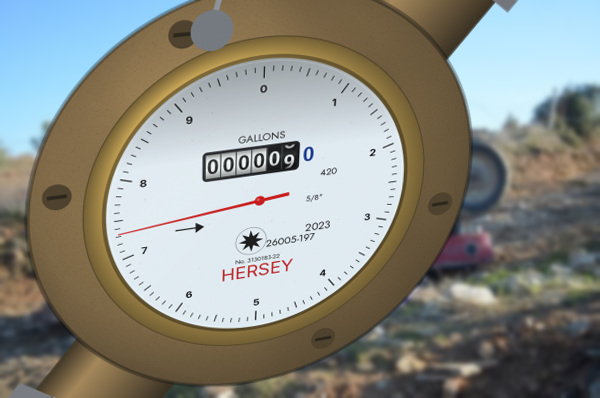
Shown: **87.3** gal
